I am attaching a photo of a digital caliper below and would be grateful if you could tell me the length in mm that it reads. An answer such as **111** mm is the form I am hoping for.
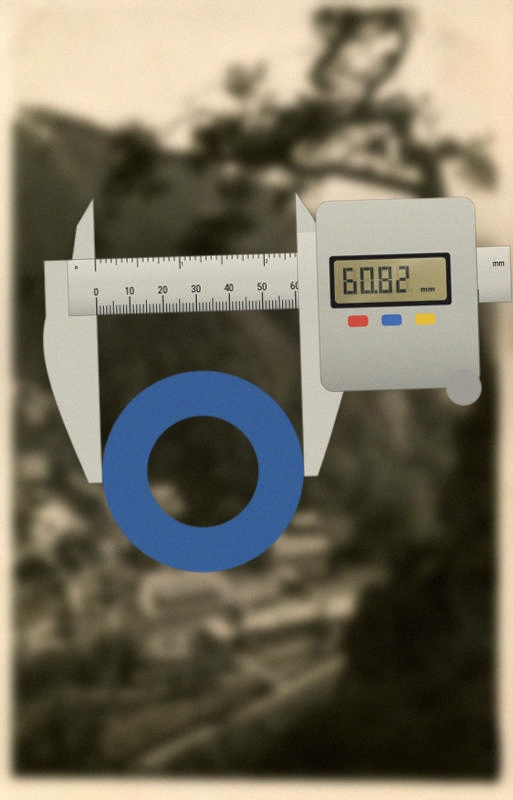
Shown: **60.82** mm
